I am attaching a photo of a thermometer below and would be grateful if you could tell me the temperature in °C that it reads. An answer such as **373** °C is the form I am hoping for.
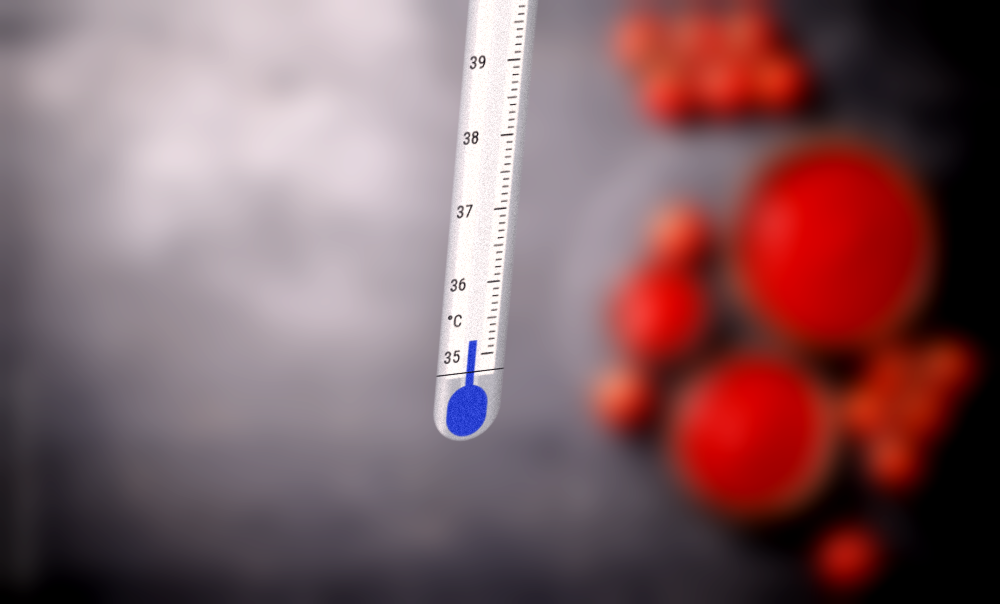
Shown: **35.2** °C
